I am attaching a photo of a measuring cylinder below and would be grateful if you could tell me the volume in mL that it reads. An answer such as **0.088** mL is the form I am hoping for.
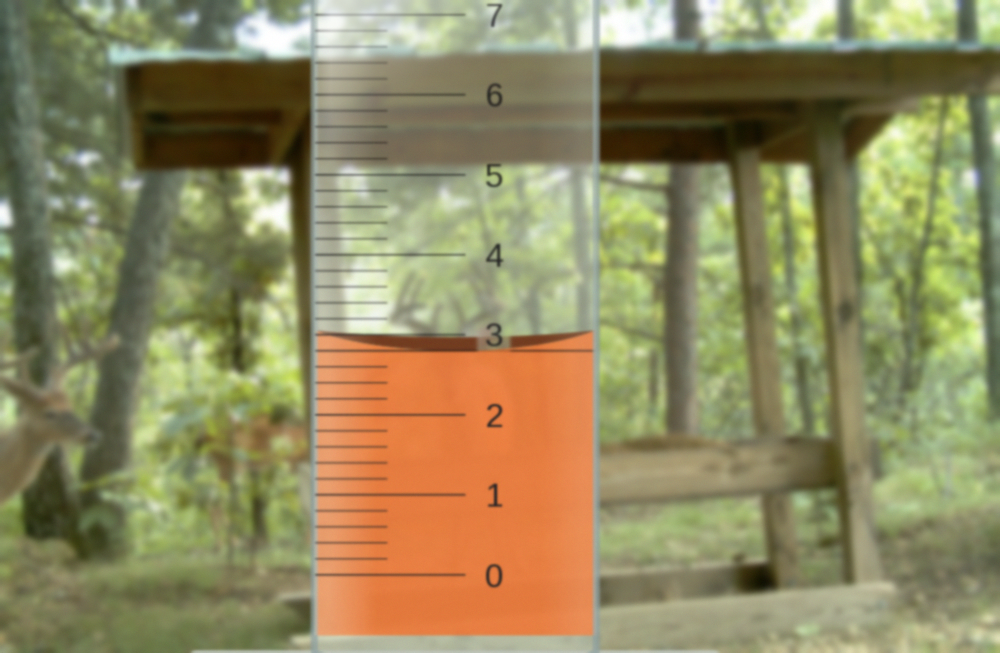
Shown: **2.8** mL
